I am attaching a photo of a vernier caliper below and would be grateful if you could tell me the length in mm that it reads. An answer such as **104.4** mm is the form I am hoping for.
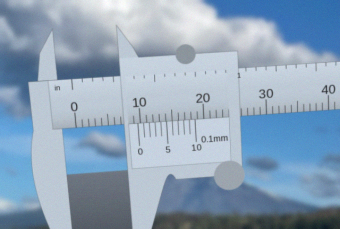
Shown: **9.6** mm
